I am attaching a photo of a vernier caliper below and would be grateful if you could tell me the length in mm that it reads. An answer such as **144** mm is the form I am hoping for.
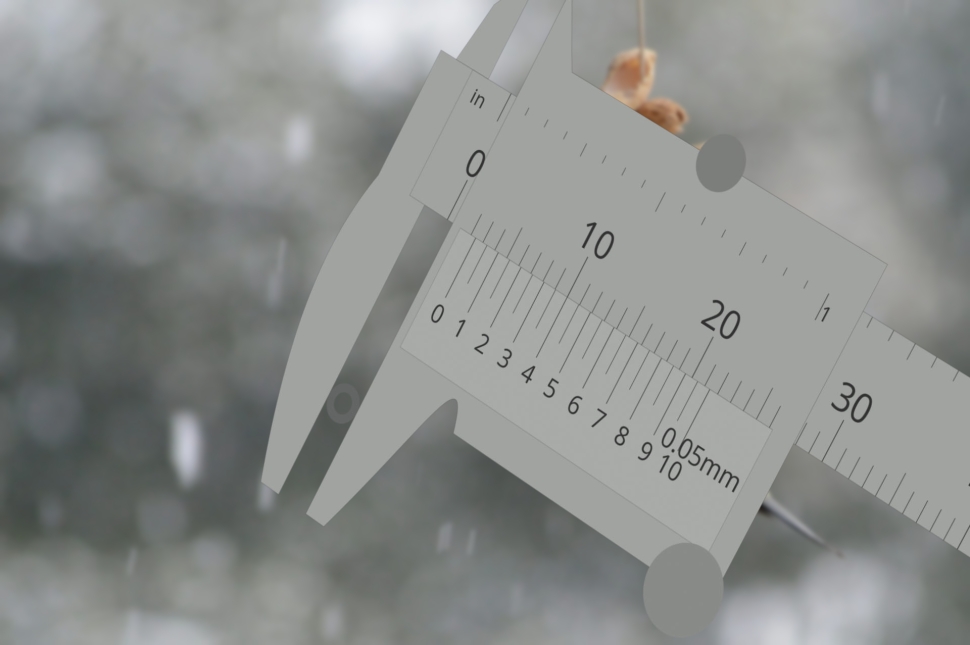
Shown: **2.4** mm
